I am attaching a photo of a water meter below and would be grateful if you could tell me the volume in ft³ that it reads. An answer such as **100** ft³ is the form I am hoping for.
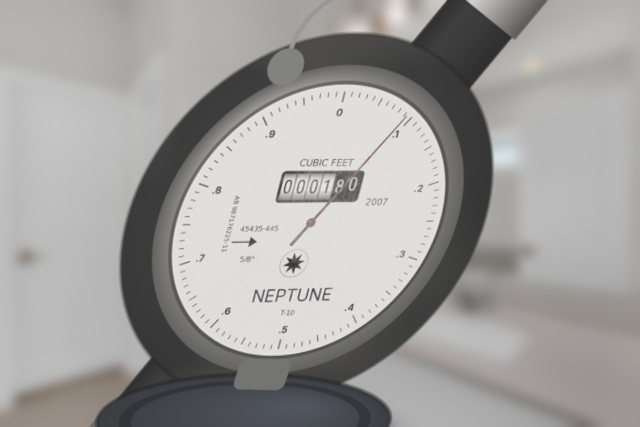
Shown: **180.09** ft³
